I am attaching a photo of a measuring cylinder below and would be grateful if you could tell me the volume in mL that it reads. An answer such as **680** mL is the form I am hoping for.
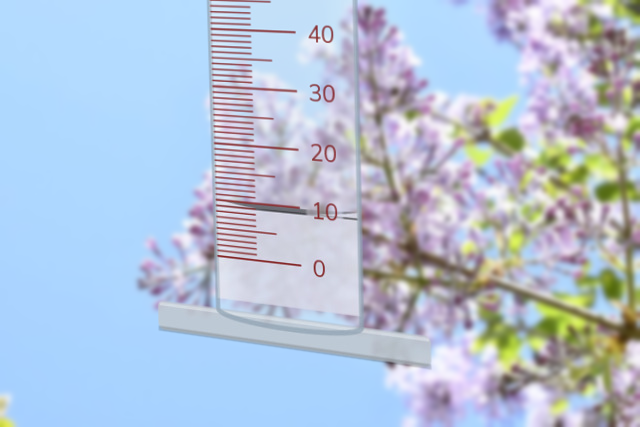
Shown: **9** mL
